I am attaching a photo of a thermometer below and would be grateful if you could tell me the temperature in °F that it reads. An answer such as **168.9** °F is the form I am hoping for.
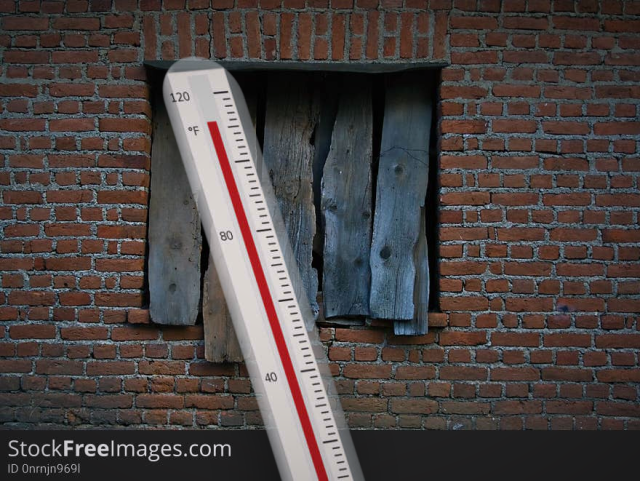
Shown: **112** °F
